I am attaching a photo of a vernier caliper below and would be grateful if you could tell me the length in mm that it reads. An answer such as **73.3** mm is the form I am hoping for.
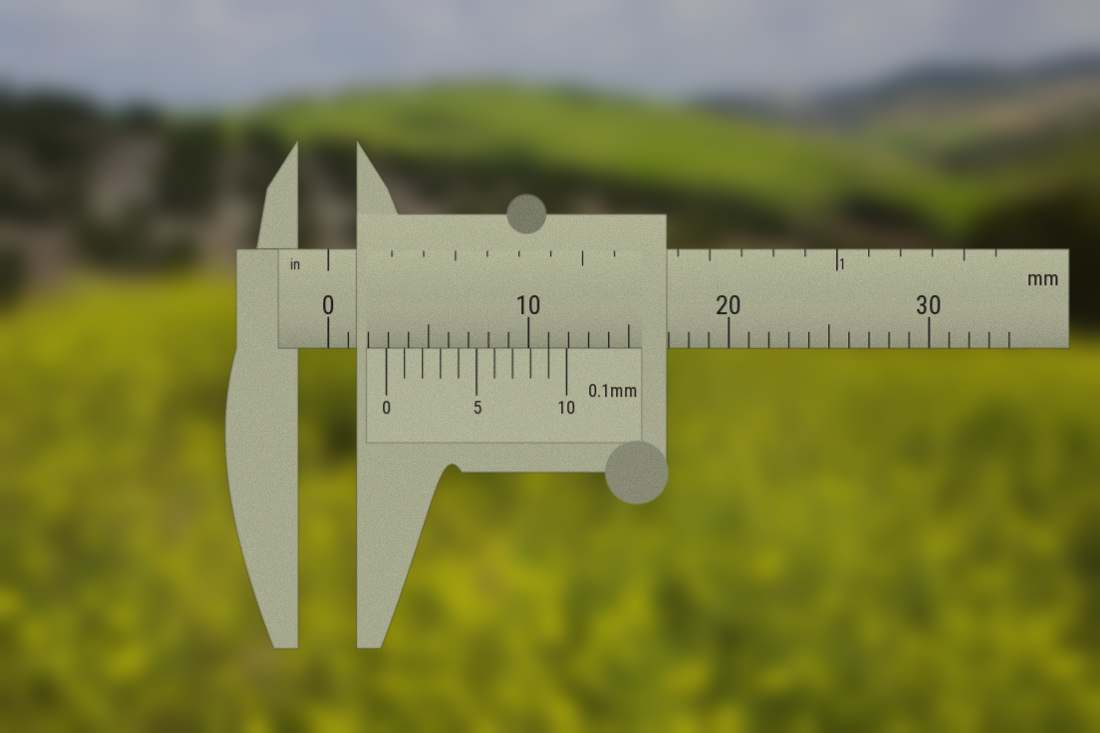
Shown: **2.9** mm
